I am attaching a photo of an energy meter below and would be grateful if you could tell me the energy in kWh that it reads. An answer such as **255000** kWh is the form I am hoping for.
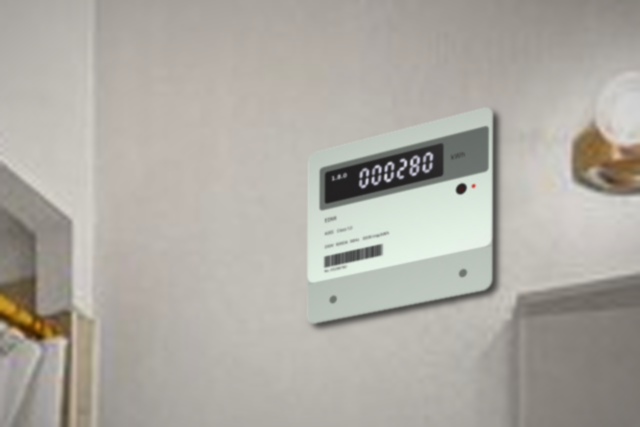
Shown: **280** kWh
